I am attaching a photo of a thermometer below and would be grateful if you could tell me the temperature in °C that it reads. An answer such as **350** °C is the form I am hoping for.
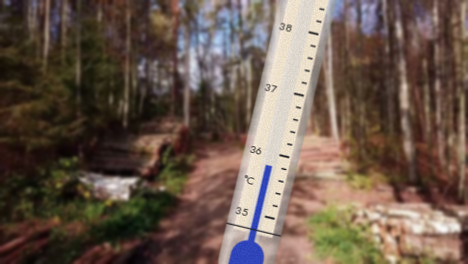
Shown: **35.8** °C
